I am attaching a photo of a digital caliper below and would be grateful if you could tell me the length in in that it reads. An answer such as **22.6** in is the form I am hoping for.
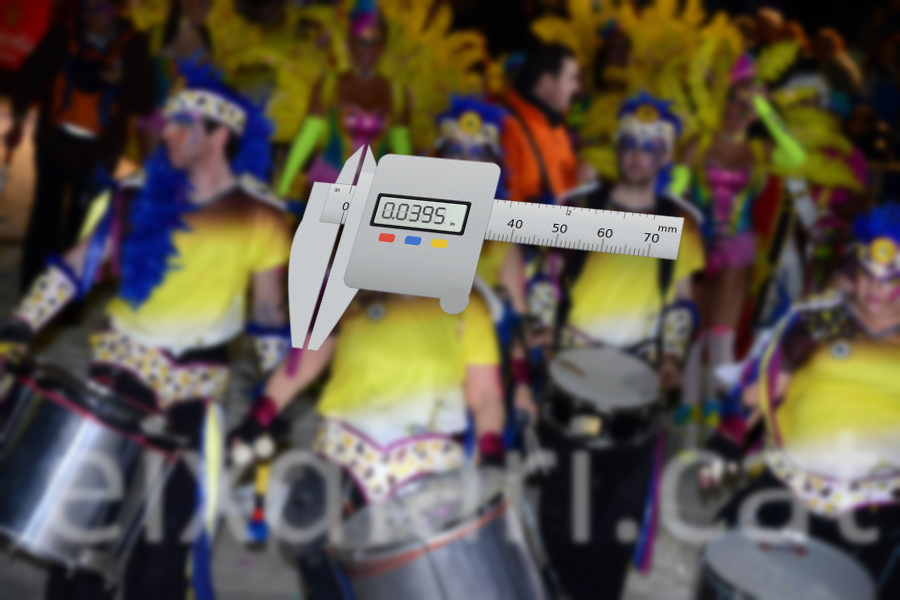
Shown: **0.0395** in
